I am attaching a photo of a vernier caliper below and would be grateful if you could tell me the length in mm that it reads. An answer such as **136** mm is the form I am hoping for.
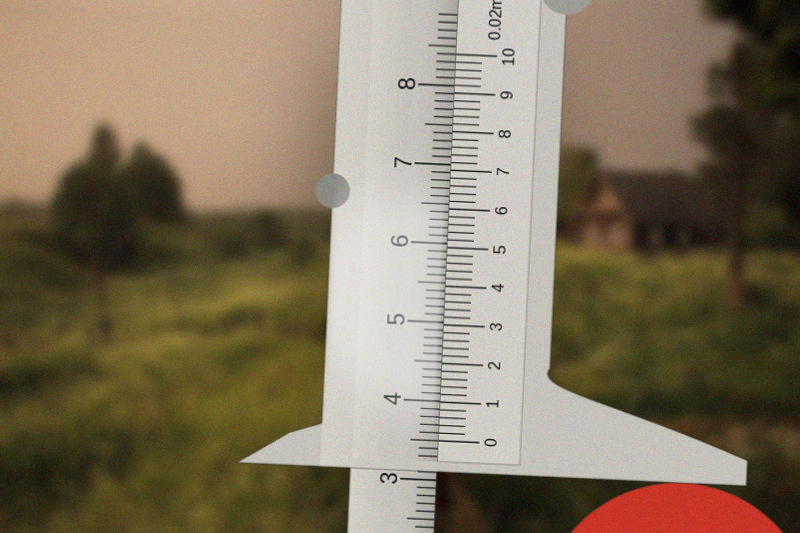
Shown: **35.0** mm
